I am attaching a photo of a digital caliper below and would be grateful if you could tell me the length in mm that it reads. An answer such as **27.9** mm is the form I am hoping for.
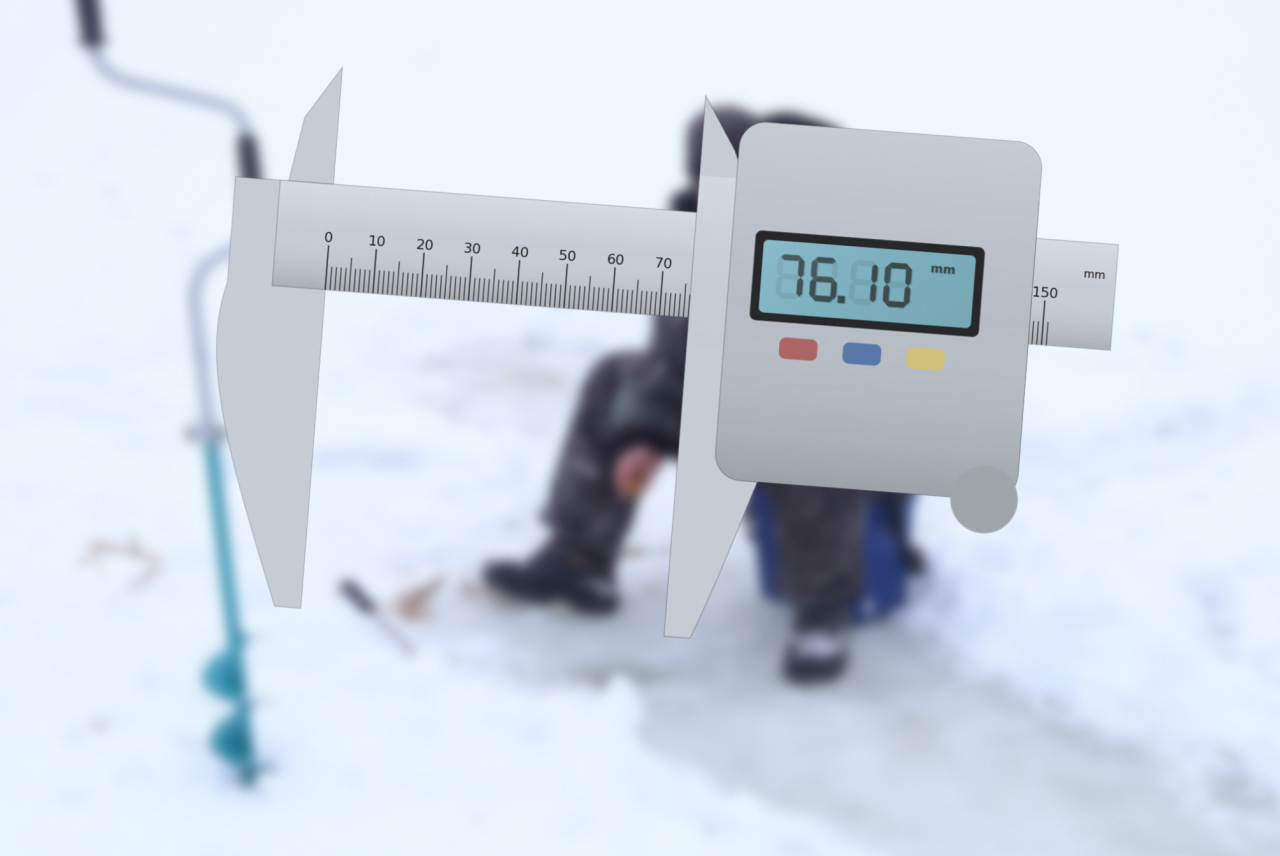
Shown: **76.10** mm
